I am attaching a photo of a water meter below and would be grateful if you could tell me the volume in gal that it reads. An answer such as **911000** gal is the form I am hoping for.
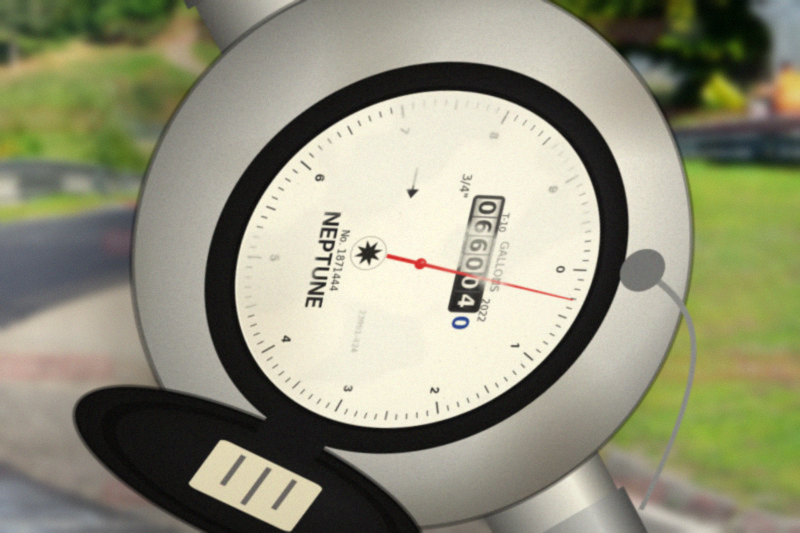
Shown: **660040.3** gal
